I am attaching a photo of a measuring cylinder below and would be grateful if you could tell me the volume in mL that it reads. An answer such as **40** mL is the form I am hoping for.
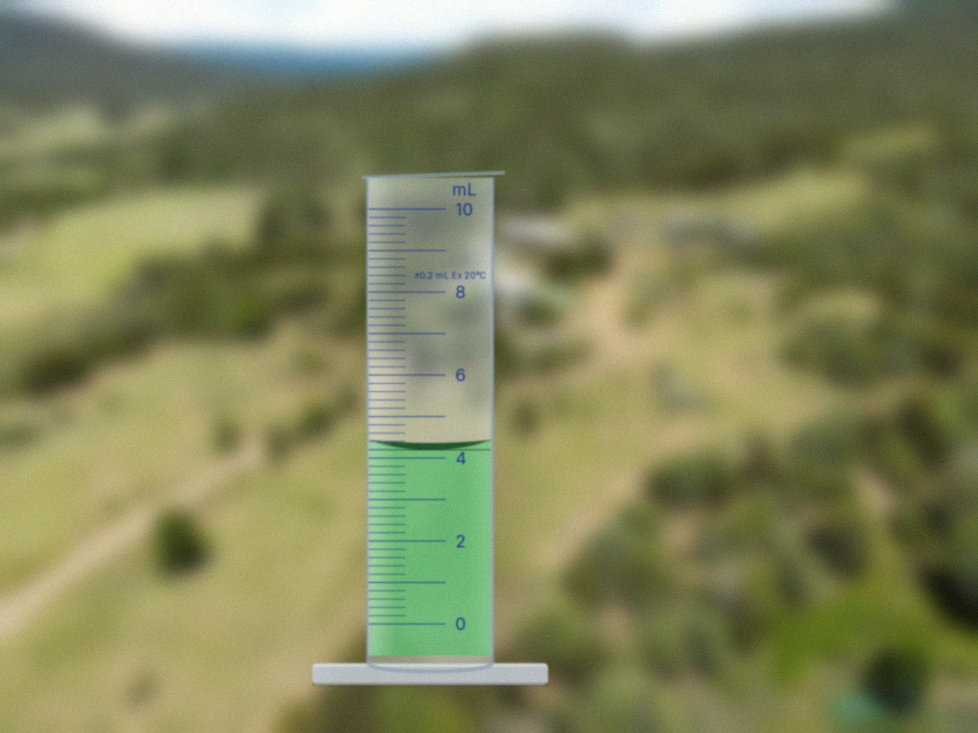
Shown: **4.2** mL
